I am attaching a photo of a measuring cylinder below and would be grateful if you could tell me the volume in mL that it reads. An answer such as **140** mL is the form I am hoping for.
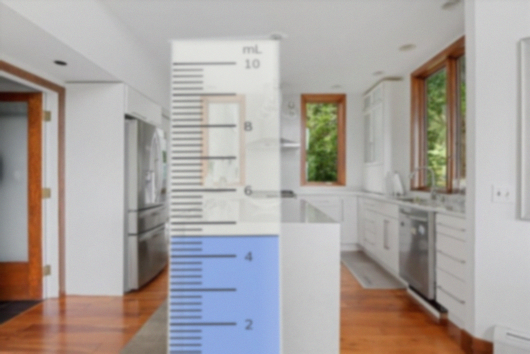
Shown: **4.6** mL
